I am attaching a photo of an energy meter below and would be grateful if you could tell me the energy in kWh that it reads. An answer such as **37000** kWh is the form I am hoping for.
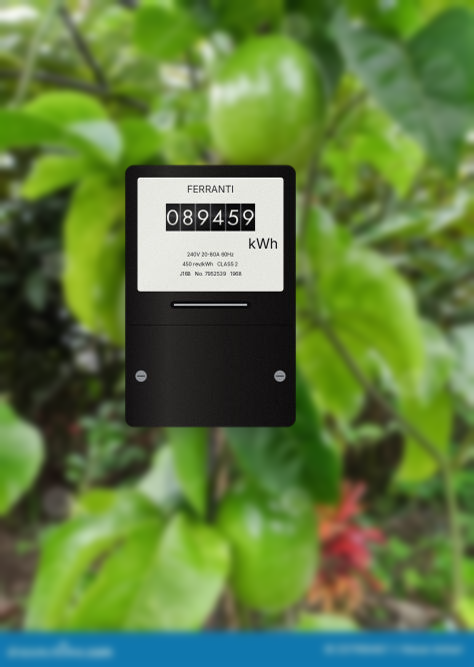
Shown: **89459** kWh
